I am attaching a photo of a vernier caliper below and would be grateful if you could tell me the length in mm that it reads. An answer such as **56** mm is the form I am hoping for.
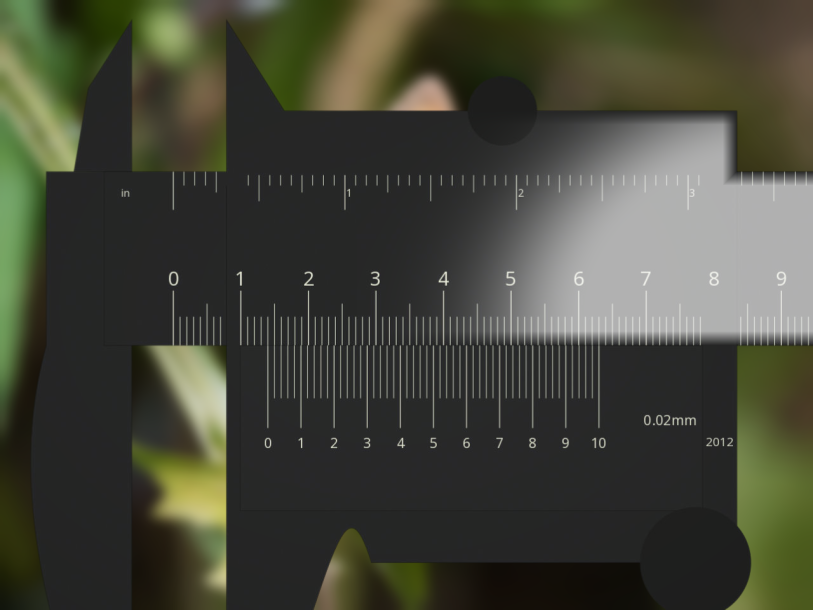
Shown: **14.0** mm
